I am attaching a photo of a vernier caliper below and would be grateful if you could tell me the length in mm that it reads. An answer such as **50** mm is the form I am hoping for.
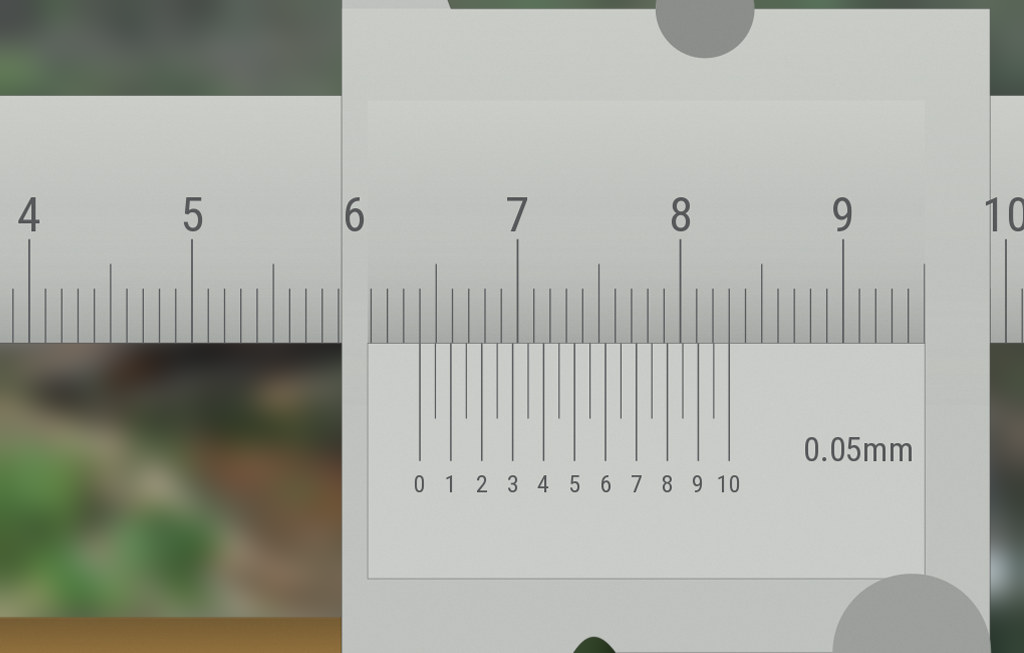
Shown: **64.0** mm
